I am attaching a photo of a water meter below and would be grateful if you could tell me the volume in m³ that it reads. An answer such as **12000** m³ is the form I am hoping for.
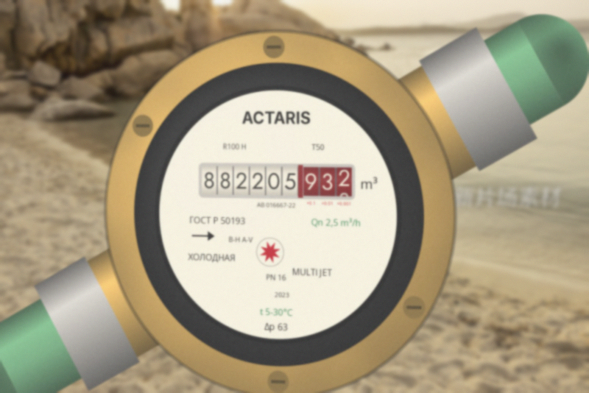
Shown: **882205.932** m³
